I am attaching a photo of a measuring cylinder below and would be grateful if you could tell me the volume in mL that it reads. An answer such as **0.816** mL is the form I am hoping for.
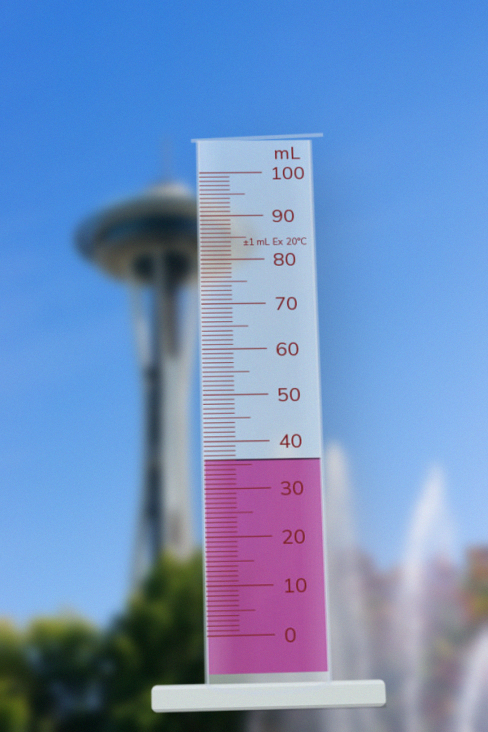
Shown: **36** mL
